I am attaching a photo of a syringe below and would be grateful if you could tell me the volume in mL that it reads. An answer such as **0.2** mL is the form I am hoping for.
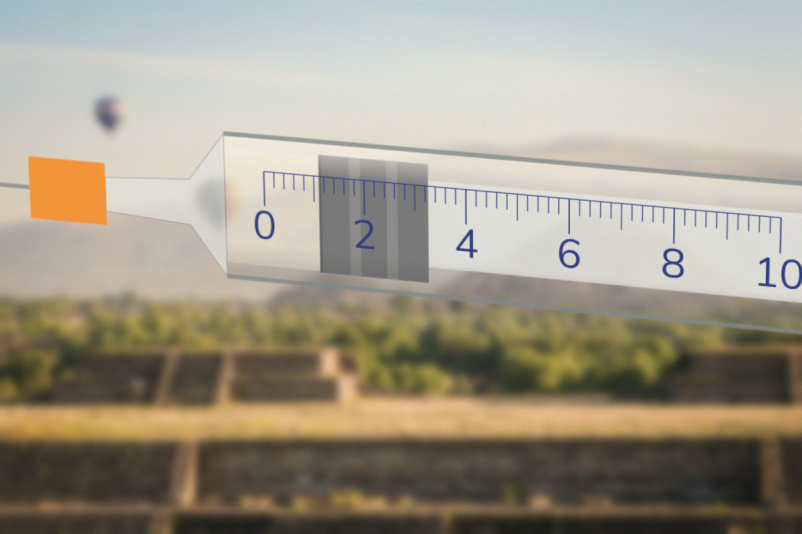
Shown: **1.1** mL
